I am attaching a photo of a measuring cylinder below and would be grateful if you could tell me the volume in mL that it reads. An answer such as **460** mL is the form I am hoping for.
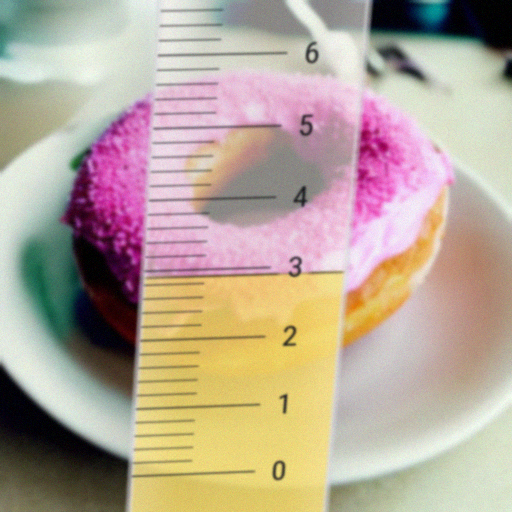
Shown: **2.9** mL
